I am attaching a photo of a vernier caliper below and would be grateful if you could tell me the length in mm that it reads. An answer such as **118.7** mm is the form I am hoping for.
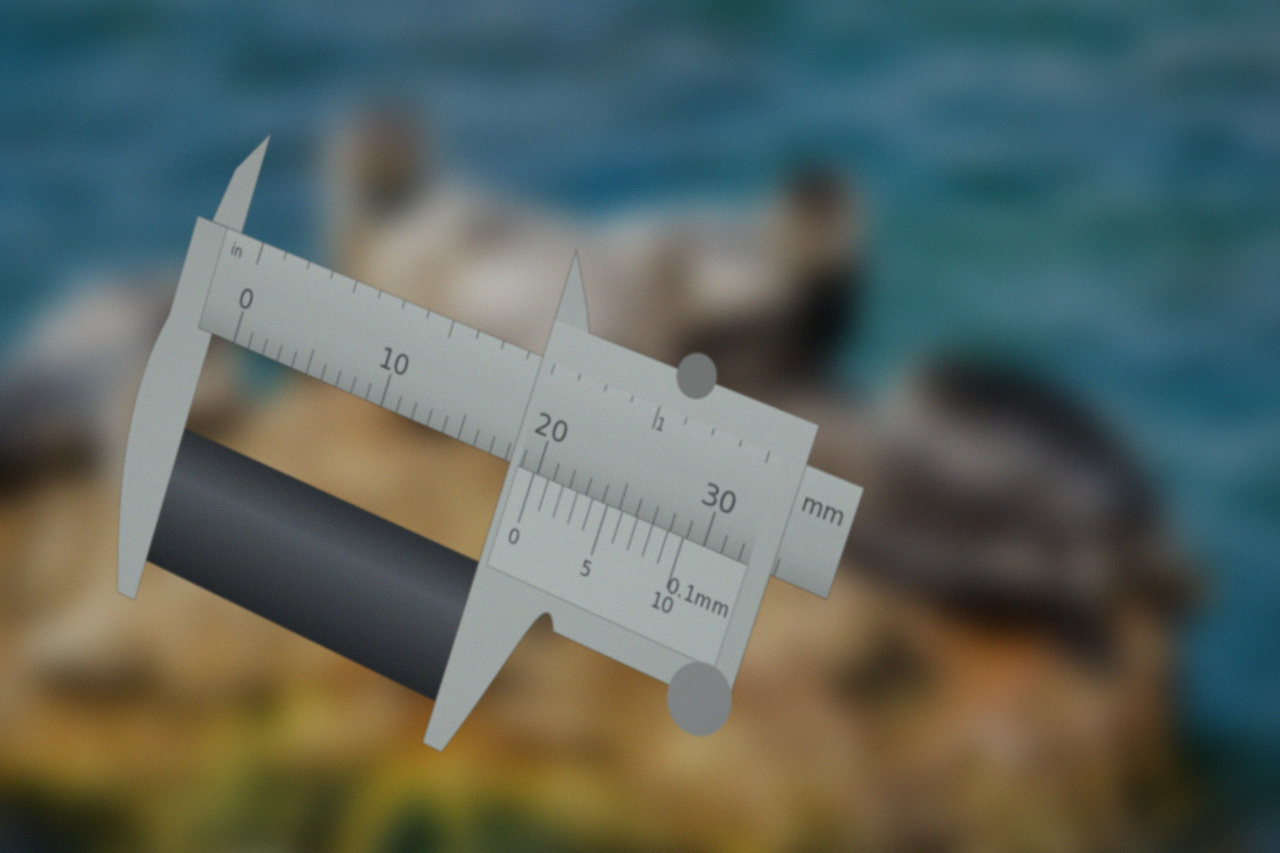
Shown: **19.8** mm
